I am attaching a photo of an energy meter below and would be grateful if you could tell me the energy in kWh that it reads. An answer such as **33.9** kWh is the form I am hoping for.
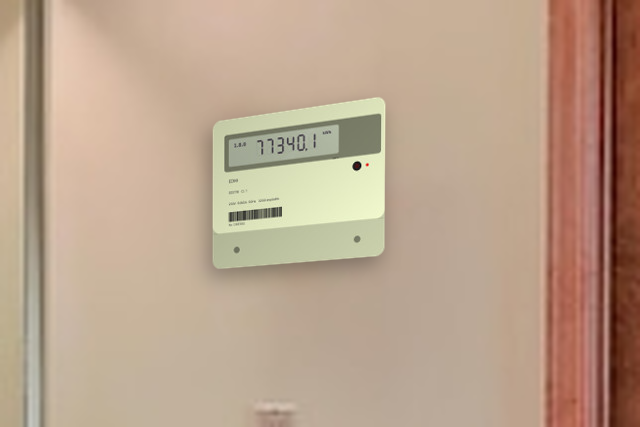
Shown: **77340.1** kWh
